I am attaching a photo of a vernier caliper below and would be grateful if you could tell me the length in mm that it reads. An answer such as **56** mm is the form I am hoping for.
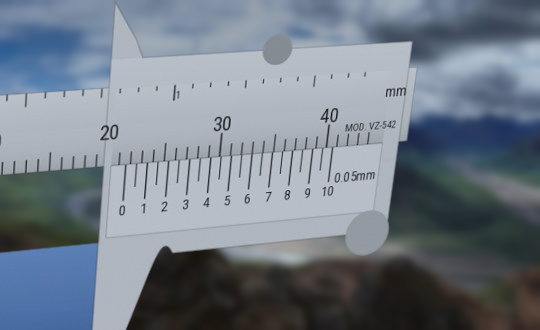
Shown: **21.6** mm
